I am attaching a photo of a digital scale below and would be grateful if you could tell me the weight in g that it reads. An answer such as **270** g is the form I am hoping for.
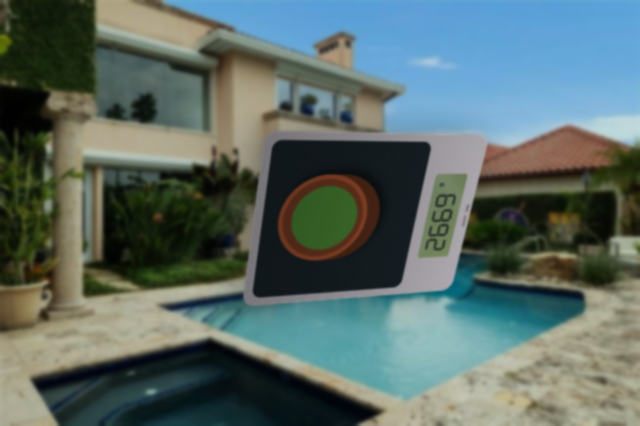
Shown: **2669** g
